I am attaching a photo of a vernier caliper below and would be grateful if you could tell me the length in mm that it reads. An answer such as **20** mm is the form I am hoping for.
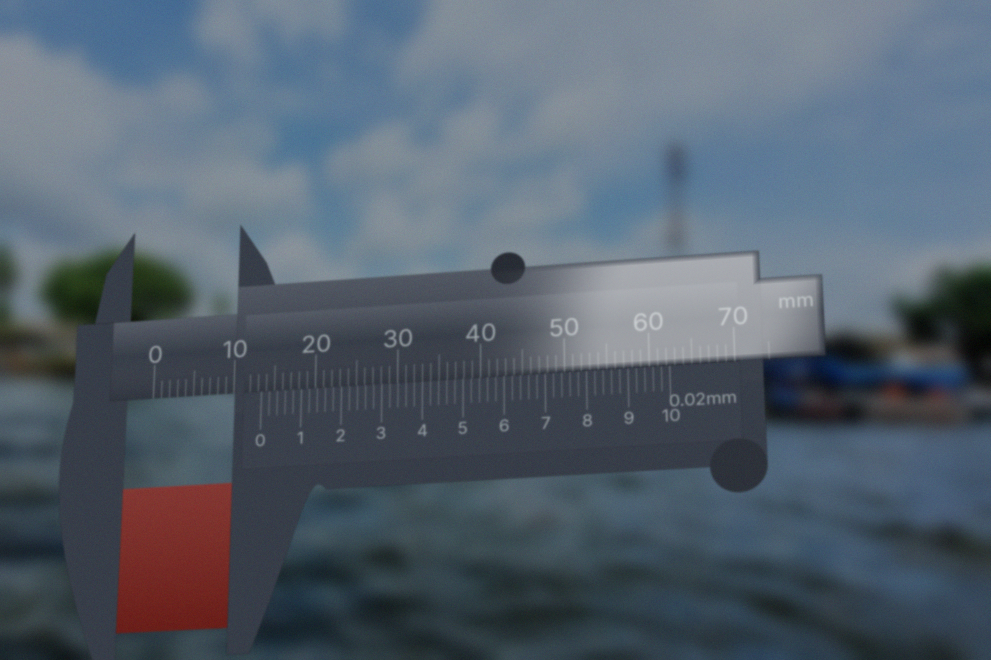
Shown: **13.4** mm
